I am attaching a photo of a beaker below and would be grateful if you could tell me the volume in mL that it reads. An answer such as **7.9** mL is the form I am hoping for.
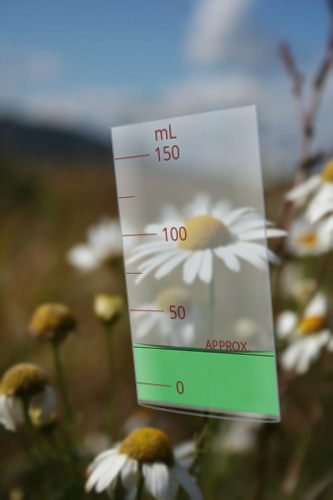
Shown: **25** mL
